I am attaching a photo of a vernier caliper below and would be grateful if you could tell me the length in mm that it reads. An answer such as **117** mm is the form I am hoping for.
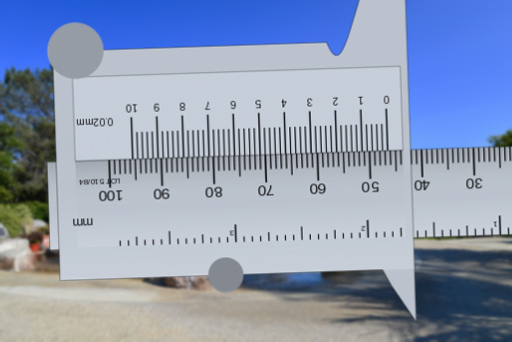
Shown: **46.5** mm
